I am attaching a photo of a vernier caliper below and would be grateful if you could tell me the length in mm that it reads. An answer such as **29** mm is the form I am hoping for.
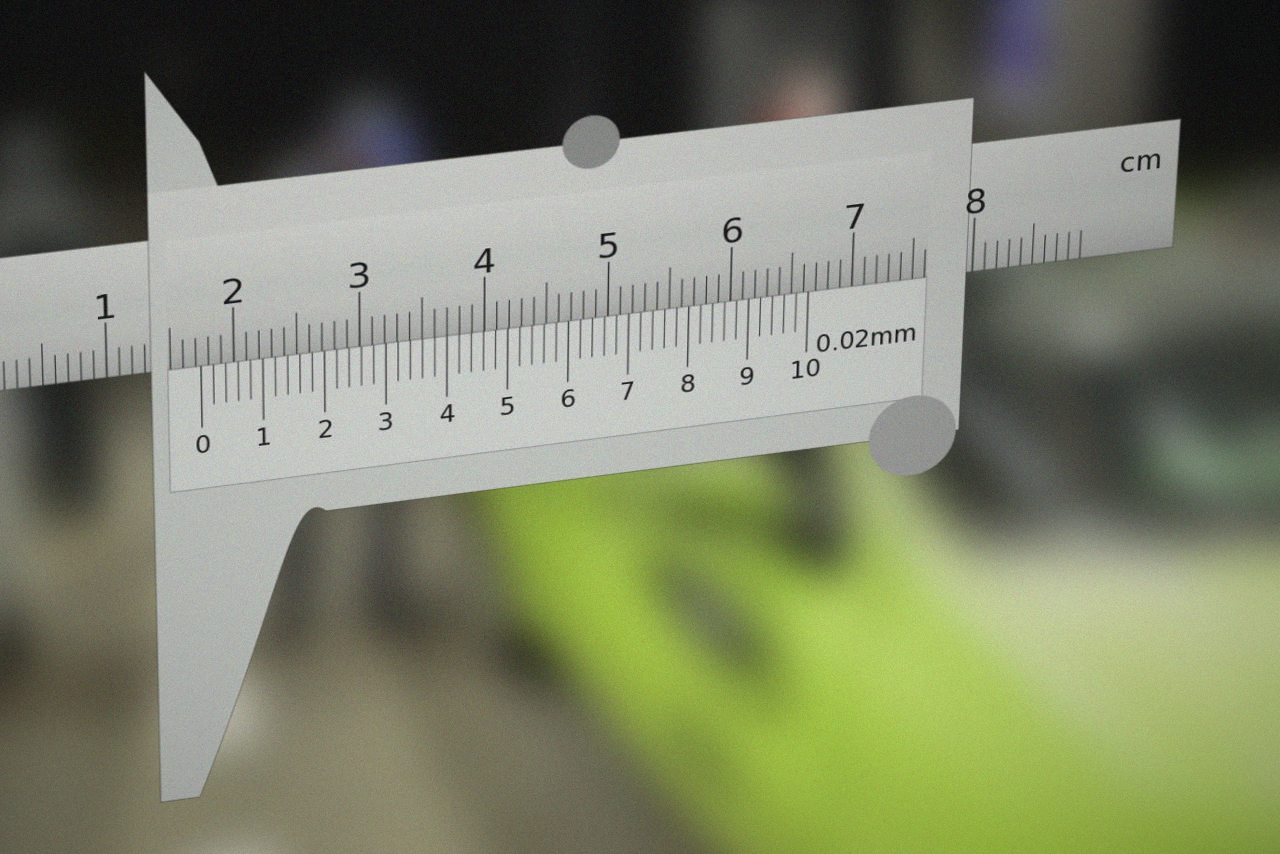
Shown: **17.4** mm
